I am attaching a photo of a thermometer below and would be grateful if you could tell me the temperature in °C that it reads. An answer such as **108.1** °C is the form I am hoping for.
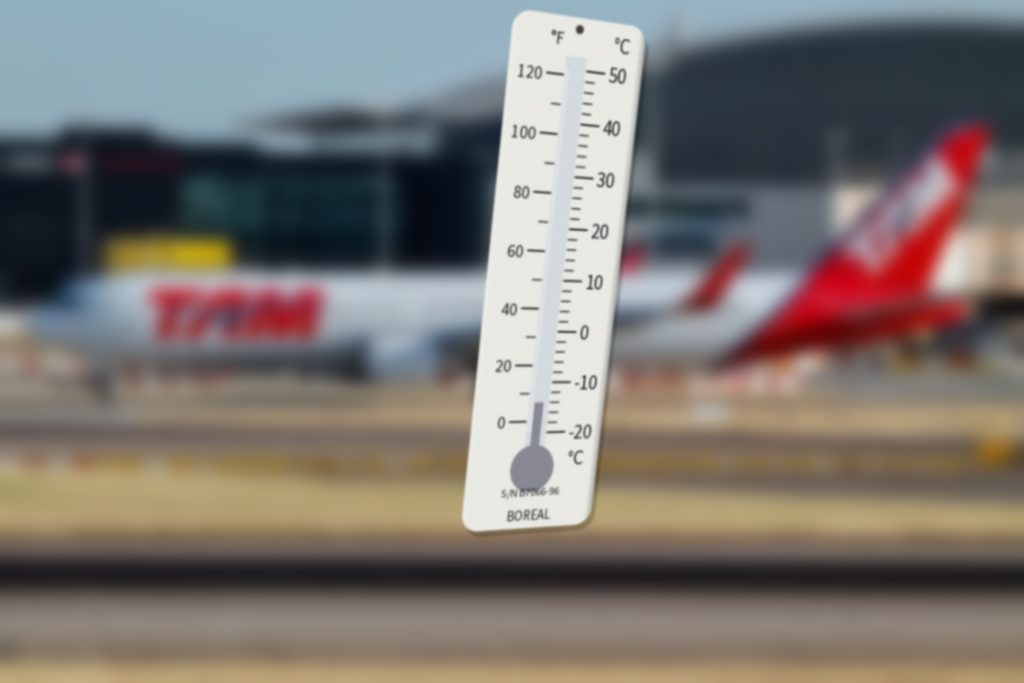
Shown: **-14** °C
